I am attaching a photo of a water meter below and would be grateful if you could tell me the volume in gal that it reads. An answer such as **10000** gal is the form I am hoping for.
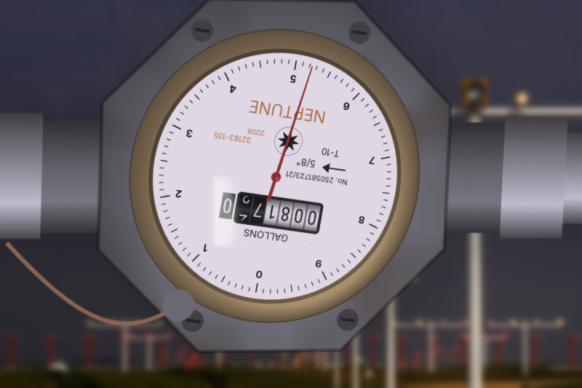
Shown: **81725.2** gal
